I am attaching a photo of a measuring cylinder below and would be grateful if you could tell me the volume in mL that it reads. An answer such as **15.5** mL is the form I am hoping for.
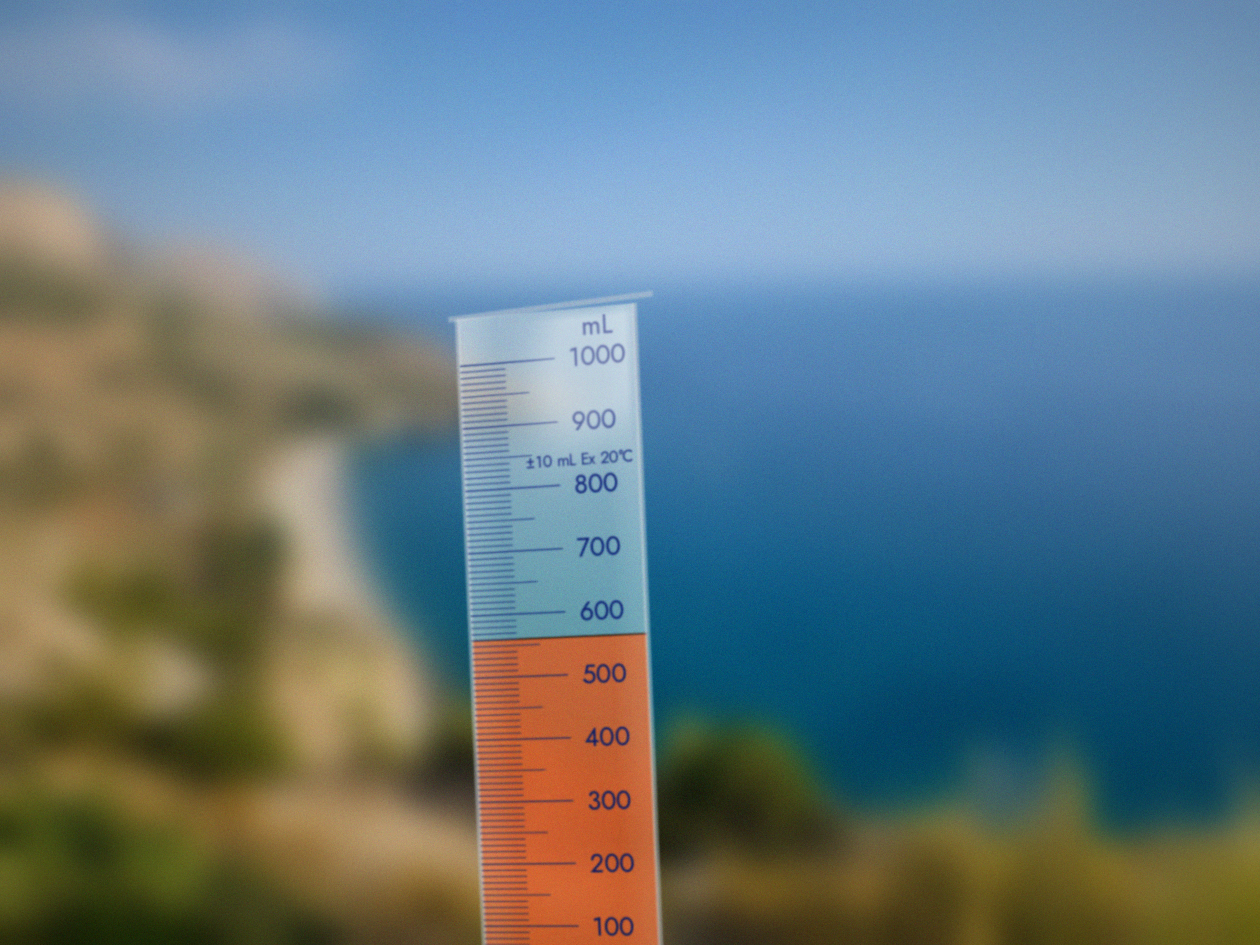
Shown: **560** mL
